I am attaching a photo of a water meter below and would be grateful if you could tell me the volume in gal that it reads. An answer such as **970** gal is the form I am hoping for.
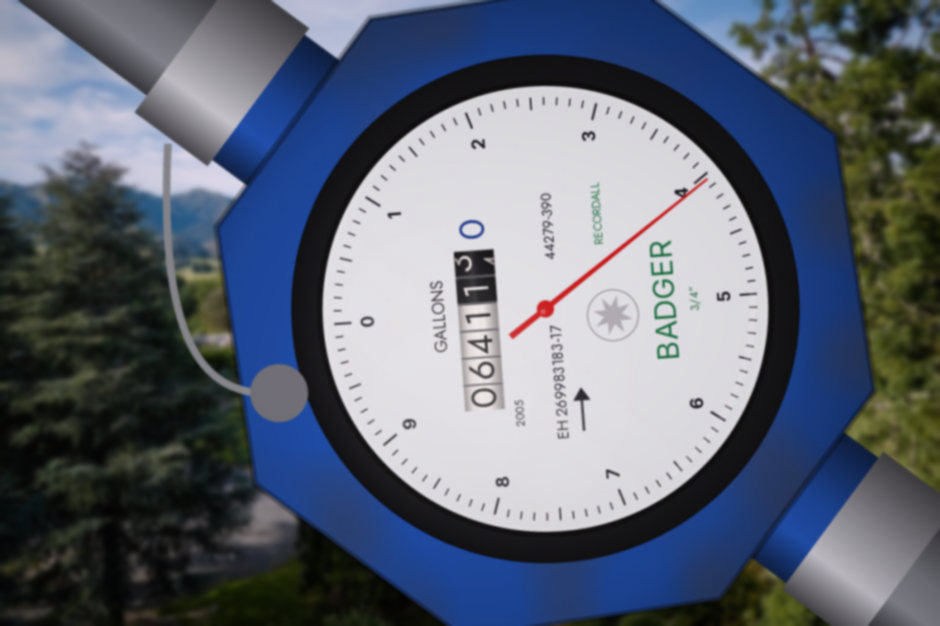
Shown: **641134.0** gal
